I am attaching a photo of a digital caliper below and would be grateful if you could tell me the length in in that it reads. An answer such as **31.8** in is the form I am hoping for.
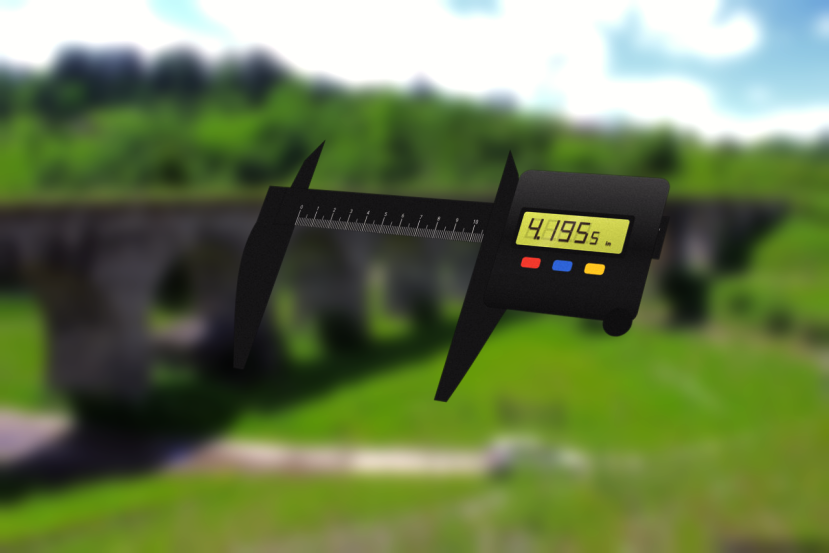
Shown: **4.1955** in
